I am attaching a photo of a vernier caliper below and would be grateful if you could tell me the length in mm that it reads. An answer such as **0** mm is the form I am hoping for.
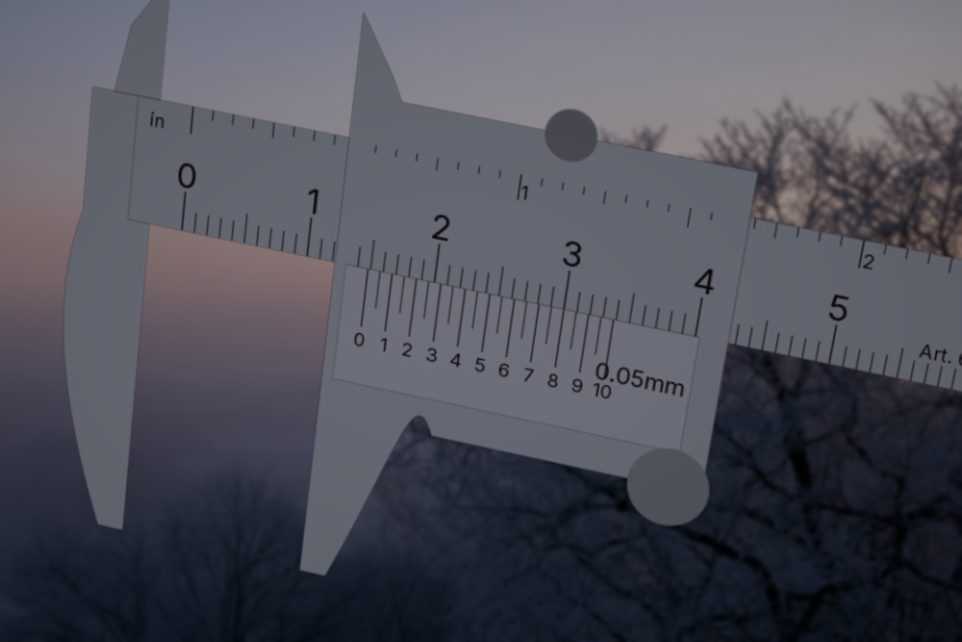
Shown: **14.8** mm
